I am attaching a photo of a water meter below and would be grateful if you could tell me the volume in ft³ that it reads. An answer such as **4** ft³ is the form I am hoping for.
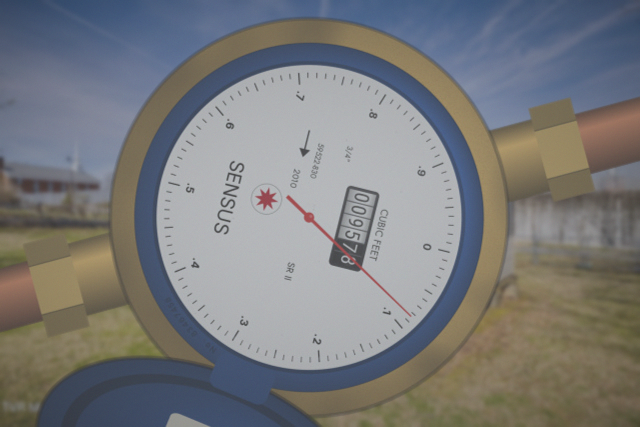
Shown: **9578.08** ft³
